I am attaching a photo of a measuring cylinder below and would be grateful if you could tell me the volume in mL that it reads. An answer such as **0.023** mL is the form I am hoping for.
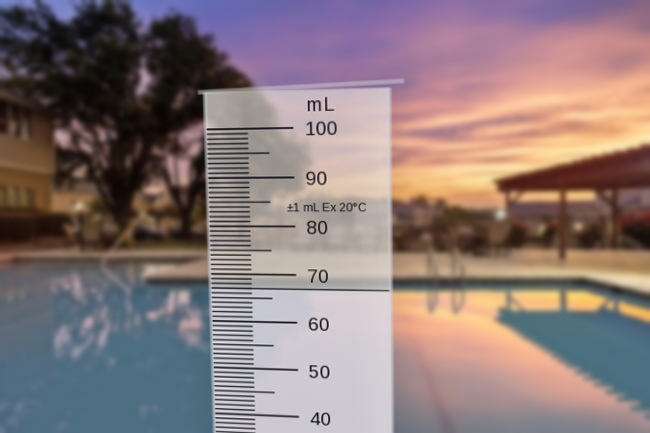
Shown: **67** mL
